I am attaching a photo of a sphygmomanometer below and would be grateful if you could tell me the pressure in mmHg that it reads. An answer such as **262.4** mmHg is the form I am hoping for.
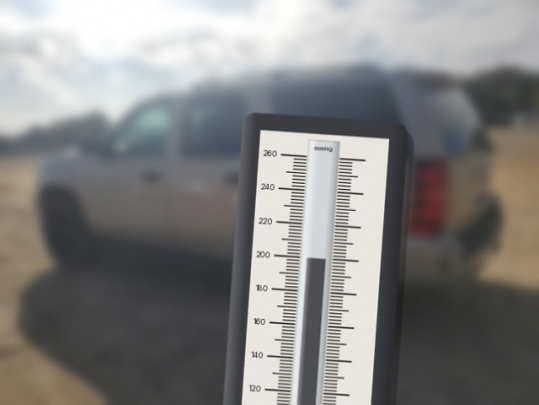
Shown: **200** mmHg
